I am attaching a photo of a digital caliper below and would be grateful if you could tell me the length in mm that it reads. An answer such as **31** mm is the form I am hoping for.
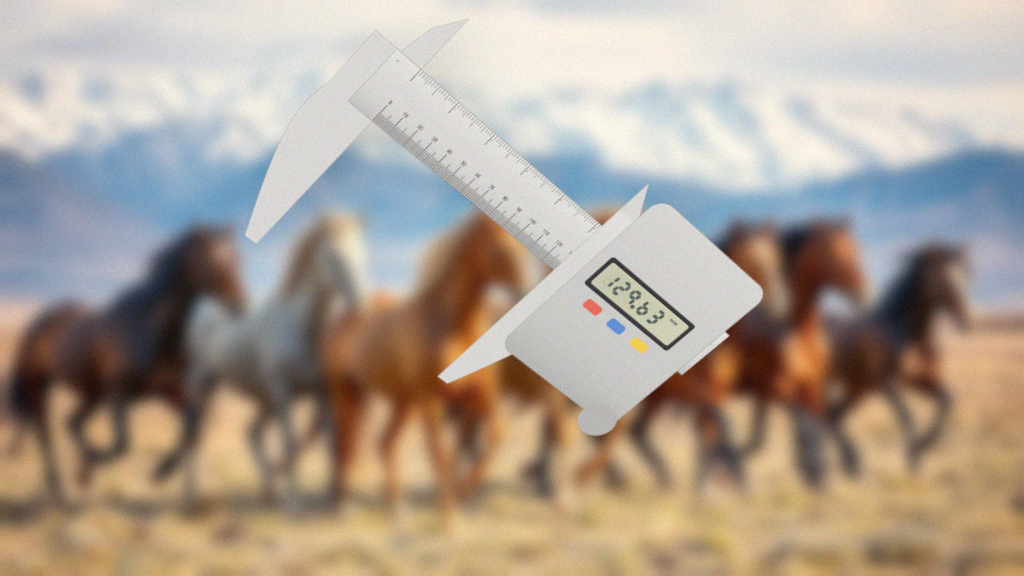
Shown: **129.63** mm
